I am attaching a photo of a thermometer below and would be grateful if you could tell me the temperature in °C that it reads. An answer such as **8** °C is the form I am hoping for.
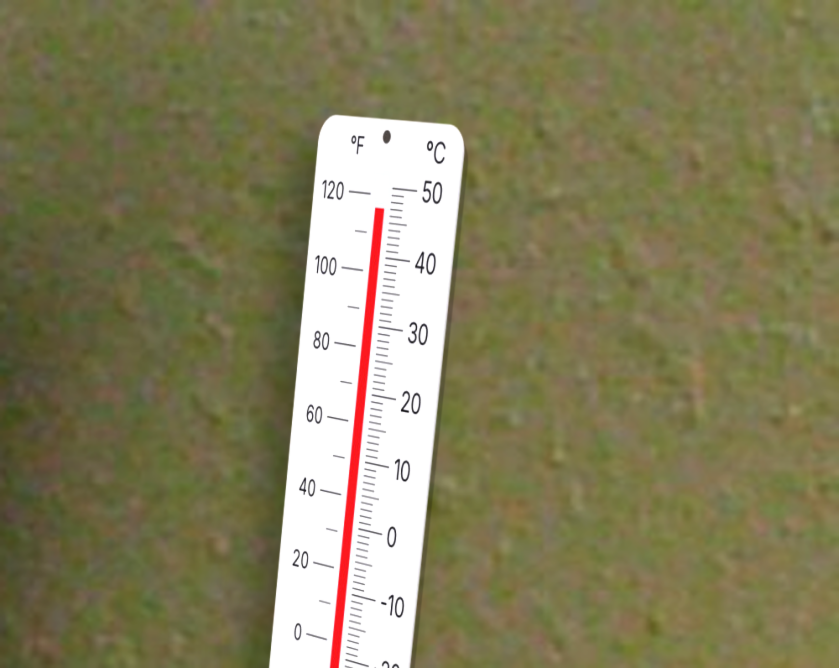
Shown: **47** °C
